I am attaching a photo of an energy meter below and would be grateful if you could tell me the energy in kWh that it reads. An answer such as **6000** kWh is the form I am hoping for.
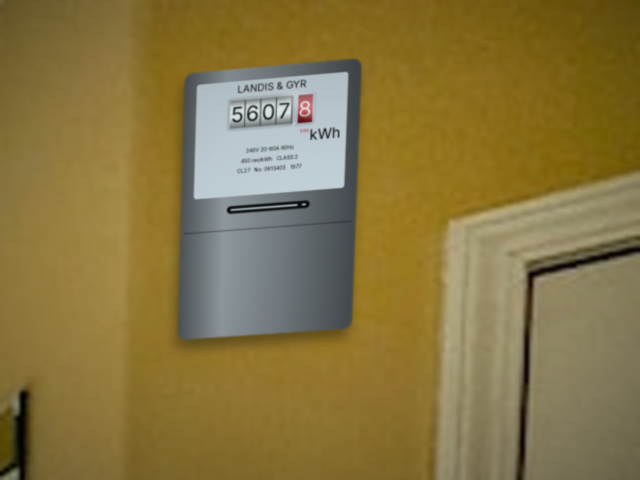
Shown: **5607.8** kWh
